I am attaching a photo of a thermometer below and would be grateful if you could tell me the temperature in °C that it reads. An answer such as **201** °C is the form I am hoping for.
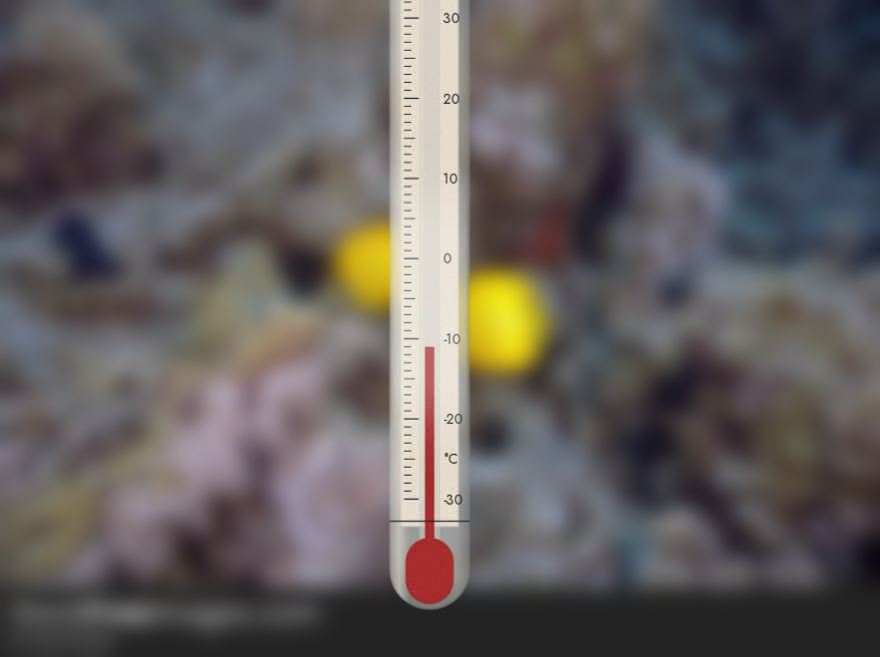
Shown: **-11** °C
